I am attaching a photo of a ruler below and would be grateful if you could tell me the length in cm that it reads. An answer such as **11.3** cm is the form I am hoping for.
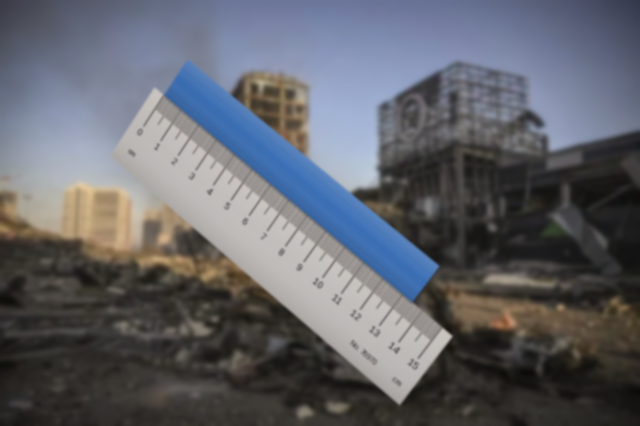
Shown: **13.5** cm
